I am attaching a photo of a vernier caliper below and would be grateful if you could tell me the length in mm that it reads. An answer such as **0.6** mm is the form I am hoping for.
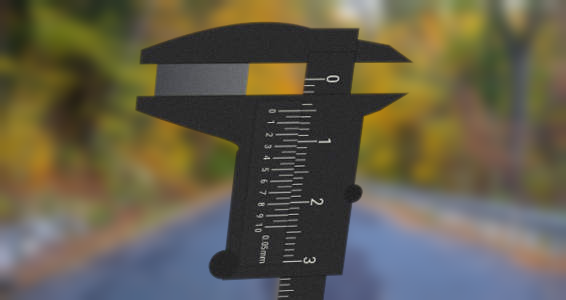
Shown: **5.0** mm
